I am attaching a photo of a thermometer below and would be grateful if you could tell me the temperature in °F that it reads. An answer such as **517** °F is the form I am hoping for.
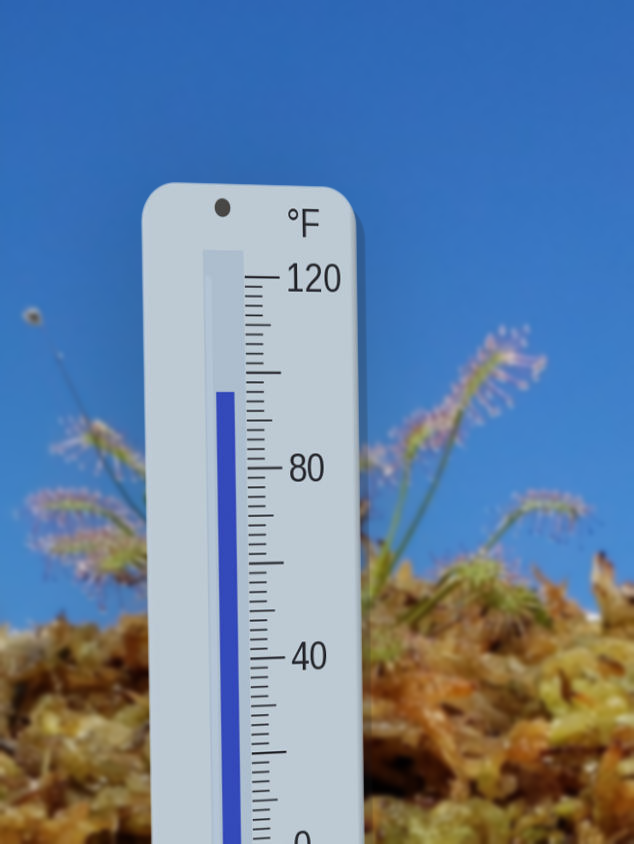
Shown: **96** °F
